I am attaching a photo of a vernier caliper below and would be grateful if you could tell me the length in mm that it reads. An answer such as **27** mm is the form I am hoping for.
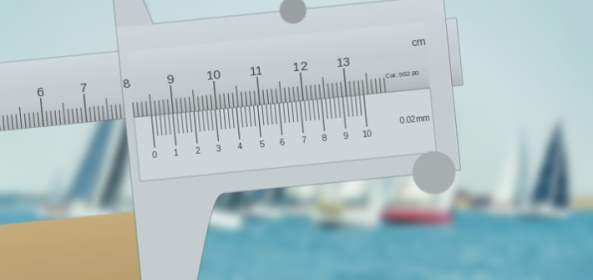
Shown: **85.0** mm
